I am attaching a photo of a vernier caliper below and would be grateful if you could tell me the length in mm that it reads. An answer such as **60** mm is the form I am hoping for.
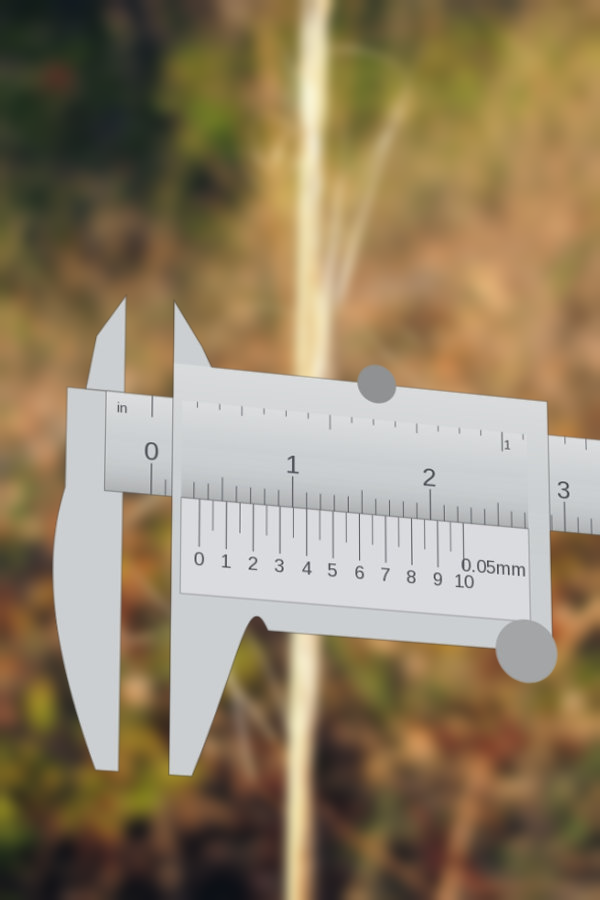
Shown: **3.4** mm
